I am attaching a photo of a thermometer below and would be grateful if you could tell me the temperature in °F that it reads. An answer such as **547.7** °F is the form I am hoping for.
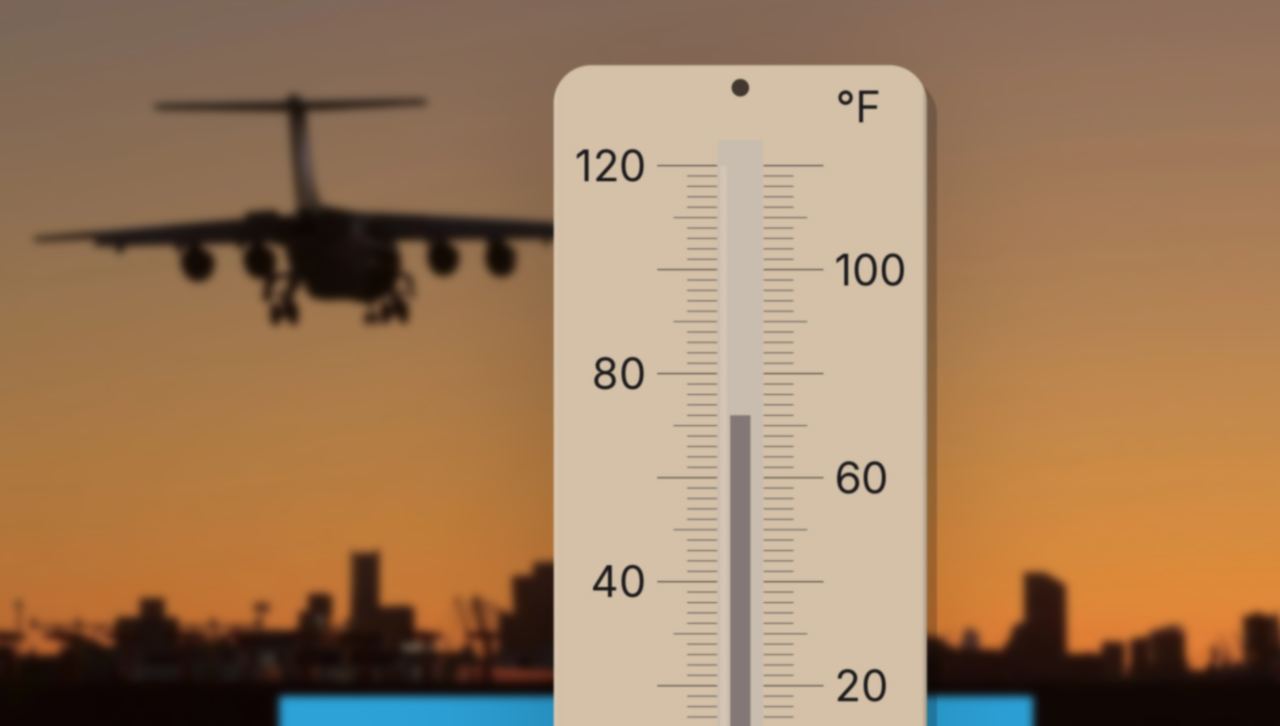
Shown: **72** °F
